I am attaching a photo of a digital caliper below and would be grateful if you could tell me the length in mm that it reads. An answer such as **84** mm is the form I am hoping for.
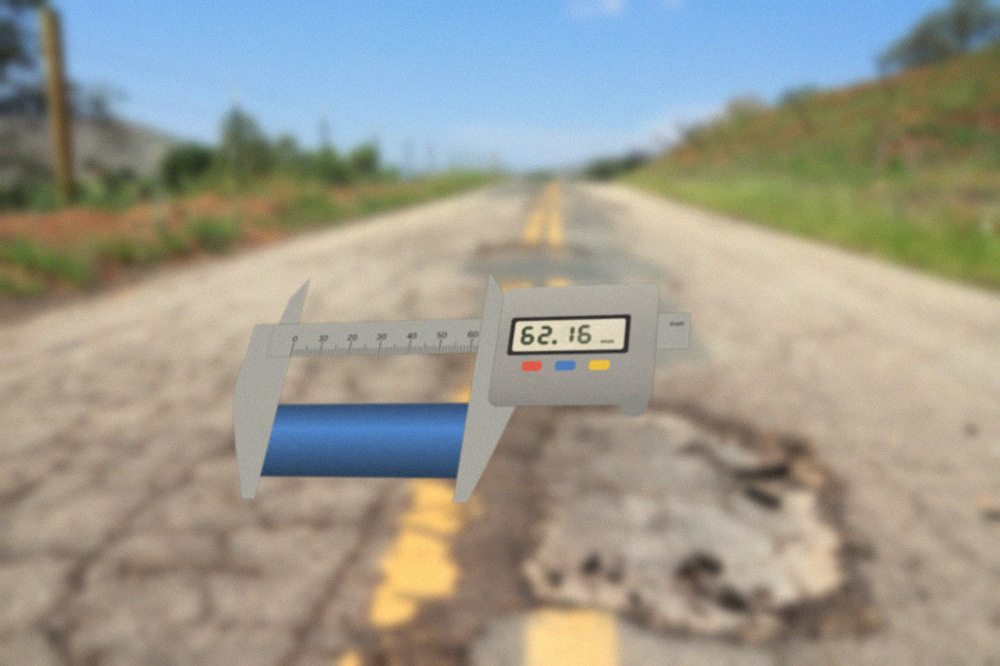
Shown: **62.16** mm
